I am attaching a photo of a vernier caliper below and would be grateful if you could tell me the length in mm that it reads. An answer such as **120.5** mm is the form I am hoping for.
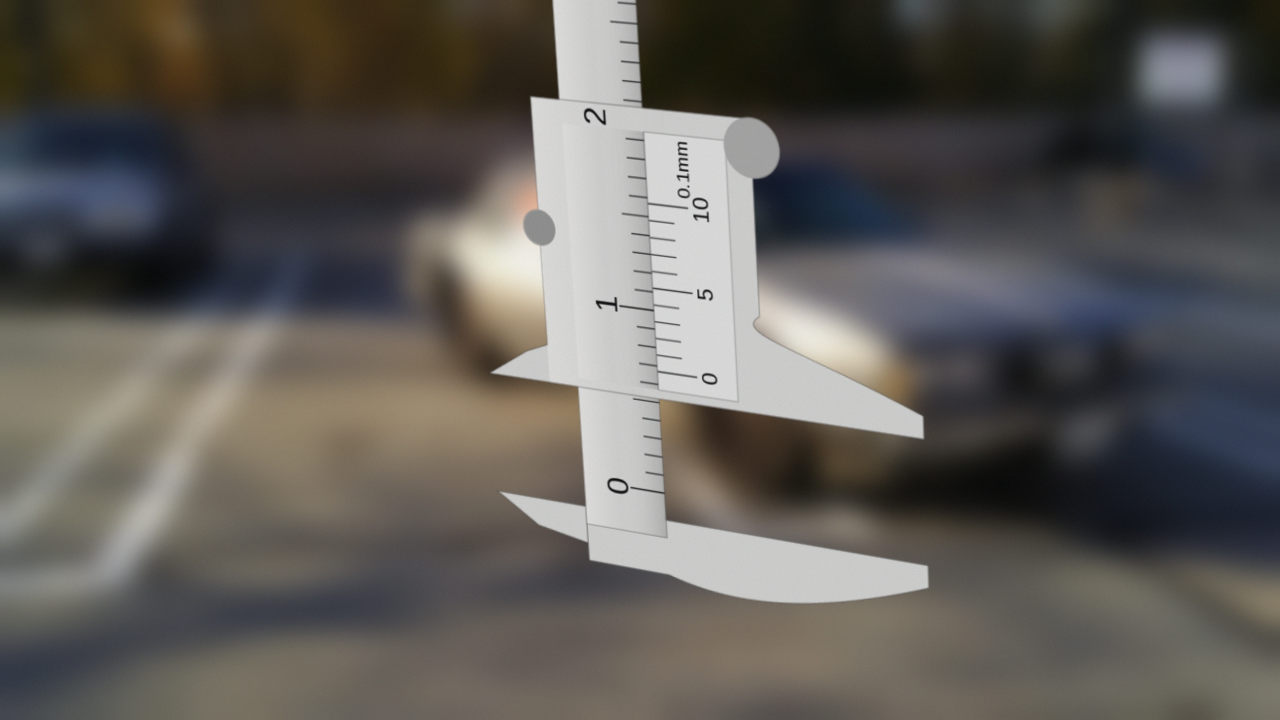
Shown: **6.7** mm
